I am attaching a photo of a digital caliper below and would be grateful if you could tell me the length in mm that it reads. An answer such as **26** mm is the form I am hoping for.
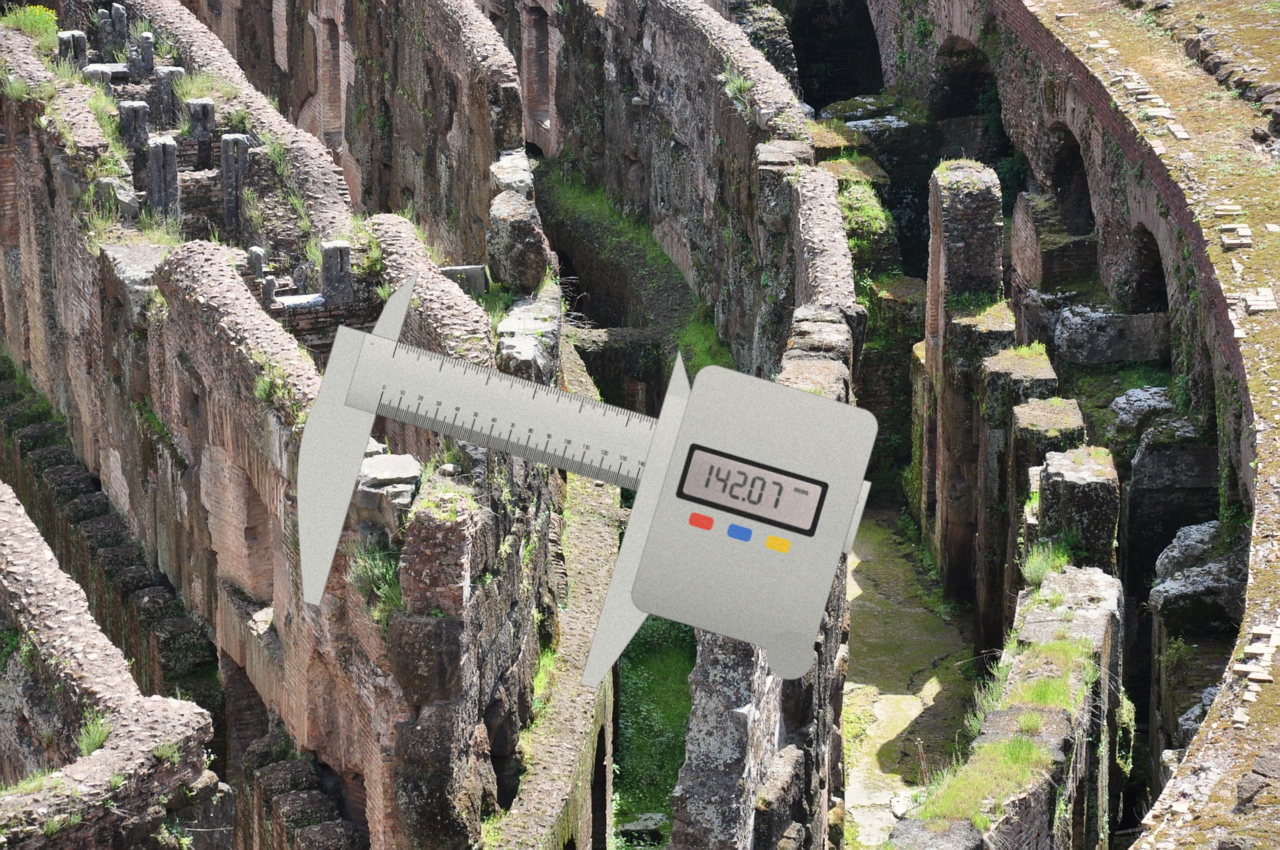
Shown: **142.07** mm
